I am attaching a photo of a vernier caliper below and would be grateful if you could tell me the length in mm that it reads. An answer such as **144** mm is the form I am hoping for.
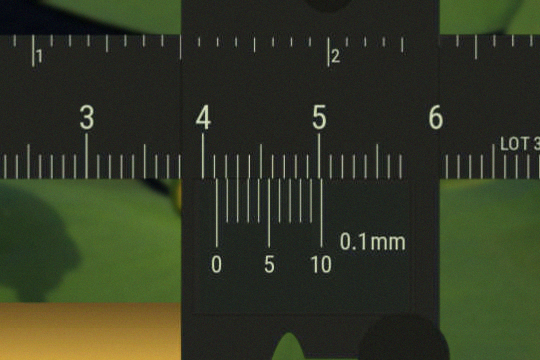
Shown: **41.2** mm
